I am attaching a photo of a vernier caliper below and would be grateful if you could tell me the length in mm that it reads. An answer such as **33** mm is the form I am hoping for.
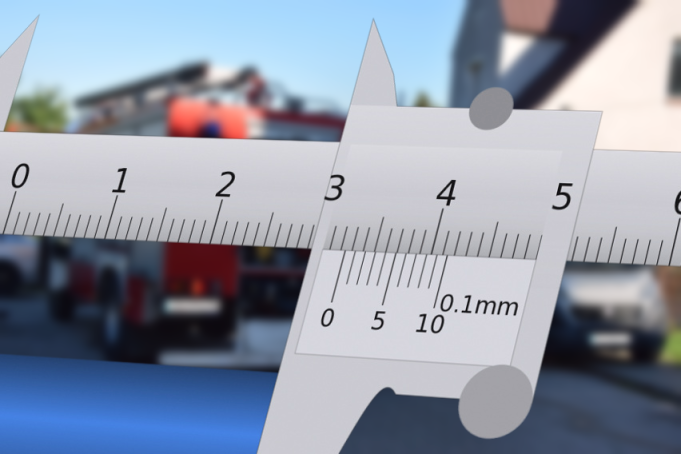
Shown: **32.4** mm
